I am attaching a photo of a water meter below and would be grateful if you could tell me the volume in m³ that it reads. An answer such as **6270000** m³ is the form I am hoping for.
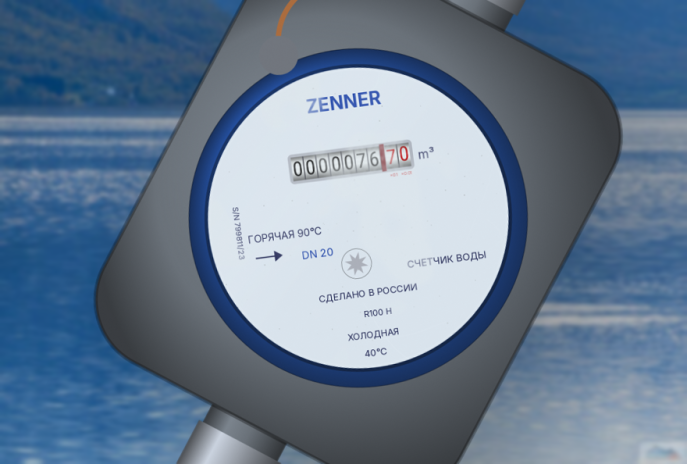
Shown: **76.70** m³
